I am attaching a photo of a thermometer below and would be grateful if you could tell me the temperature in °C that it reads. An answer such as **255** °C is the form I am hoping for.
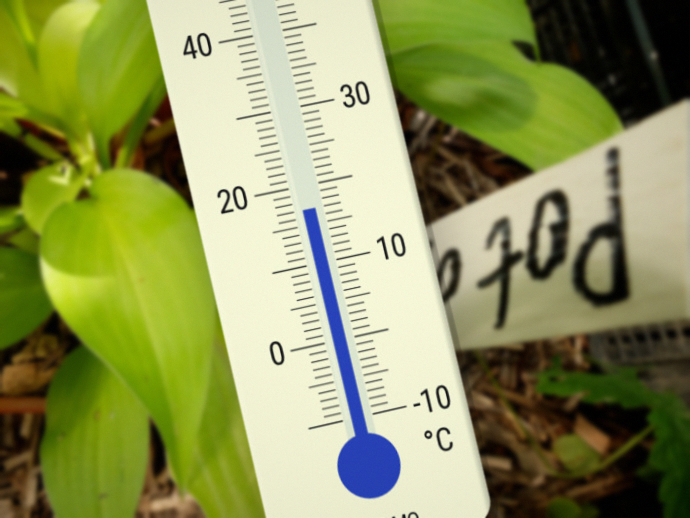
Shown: **17** °C
